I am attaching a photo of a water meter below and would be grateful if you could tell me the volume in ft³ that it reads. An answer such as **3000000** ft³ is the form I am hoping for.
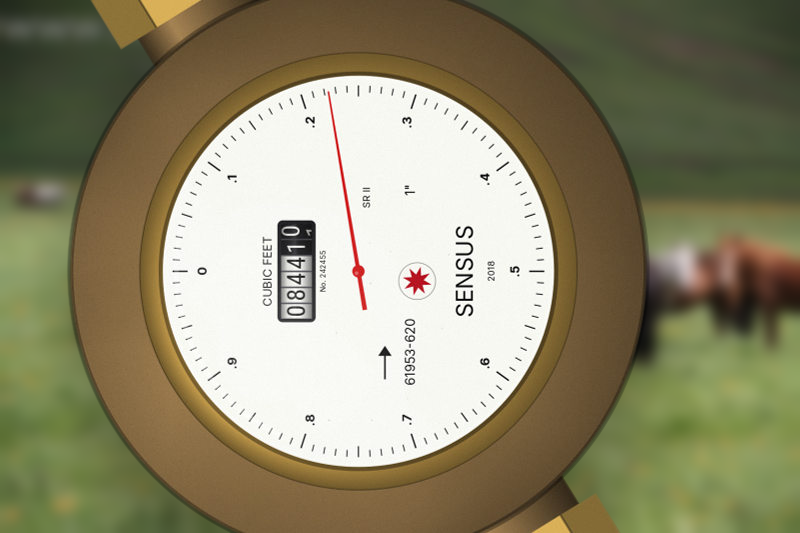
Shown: **84410.22** ft³
